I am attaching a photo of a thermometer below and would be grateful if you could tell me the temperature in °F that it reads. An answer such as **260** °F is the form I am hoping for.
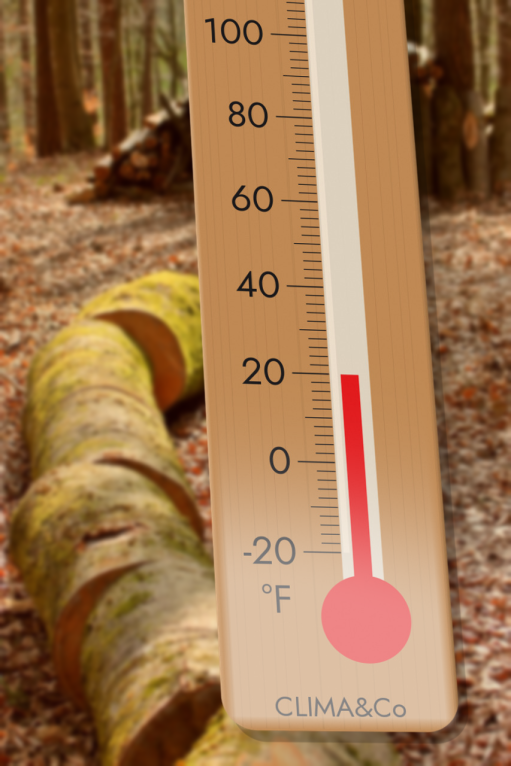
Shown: **20** °F
